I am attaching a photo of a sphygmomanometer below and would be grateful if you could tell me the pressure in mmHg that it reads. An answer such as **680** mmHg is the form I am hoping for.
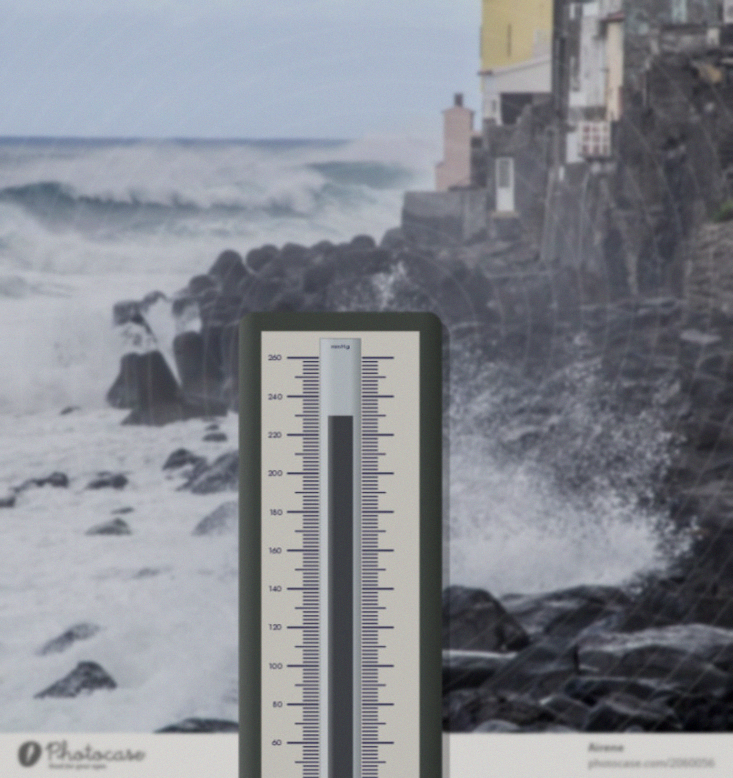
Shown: **230** mmHg
